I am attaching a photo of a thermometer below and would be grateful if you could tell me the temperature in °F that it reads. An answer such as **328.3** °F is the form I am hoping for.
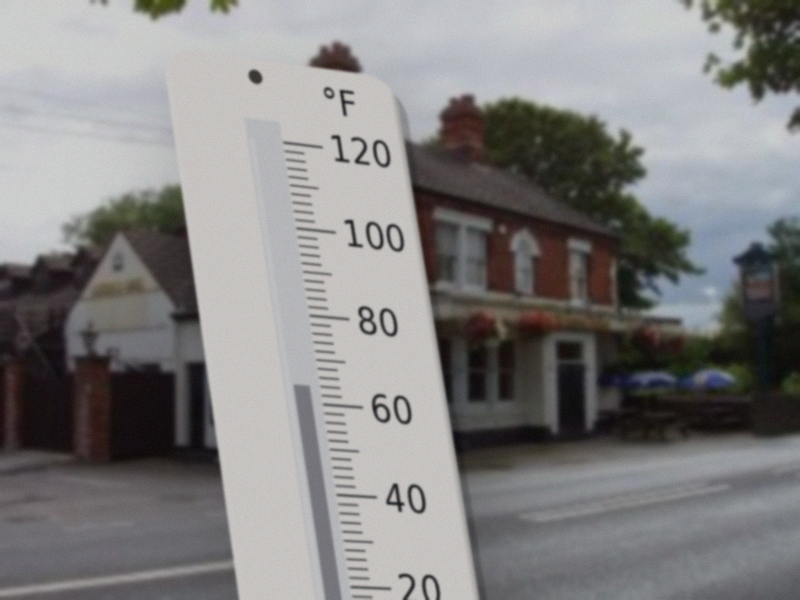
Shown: **64** °F
